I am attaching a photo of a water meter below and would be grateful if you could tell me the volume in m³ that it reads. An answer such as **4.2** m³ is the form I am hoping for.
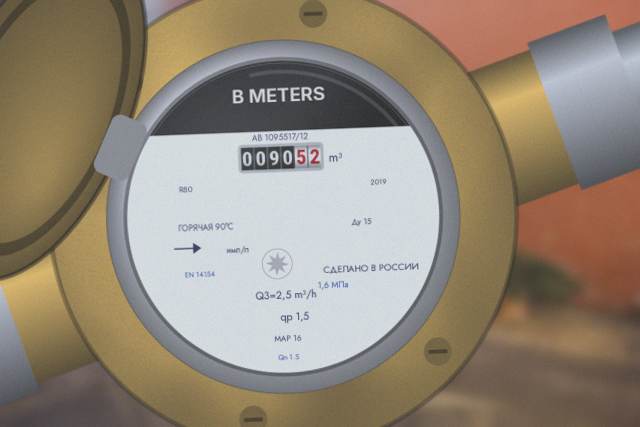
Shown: **90.52** m³
